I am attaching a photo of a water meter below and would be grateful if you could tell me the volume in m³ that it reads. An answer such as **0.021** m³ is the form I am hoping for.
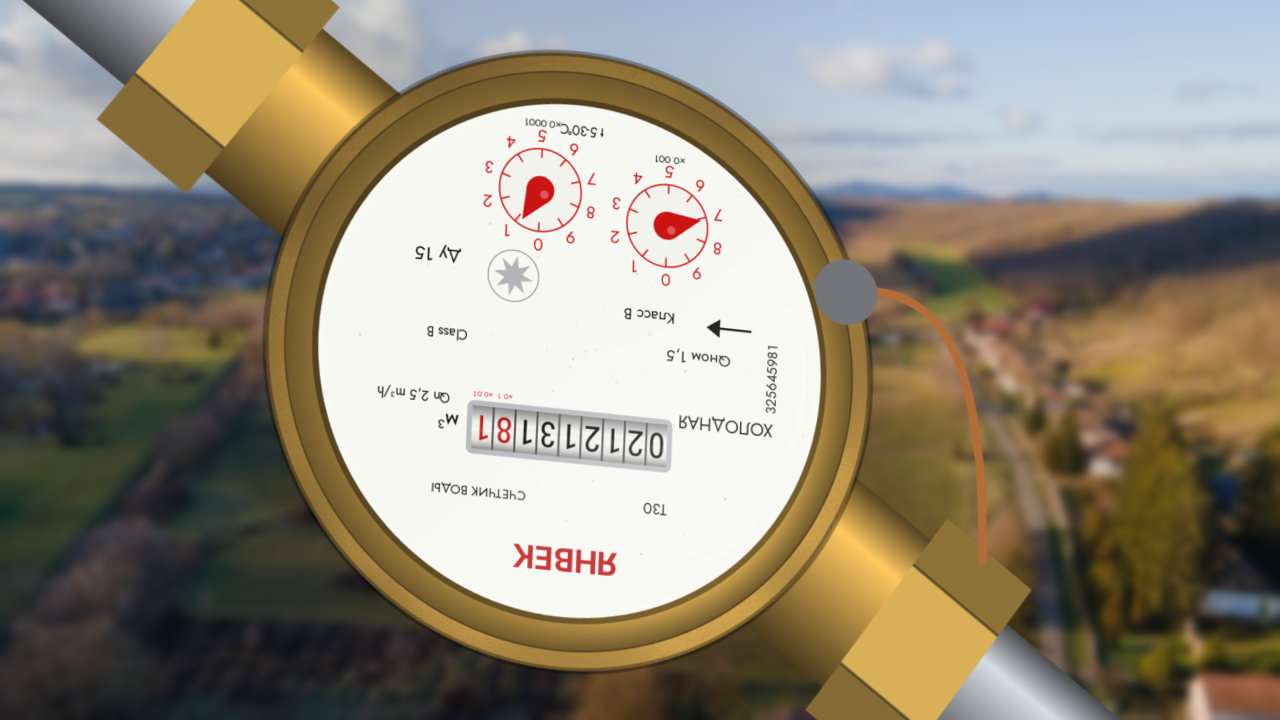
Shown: **212131.8170** m³
